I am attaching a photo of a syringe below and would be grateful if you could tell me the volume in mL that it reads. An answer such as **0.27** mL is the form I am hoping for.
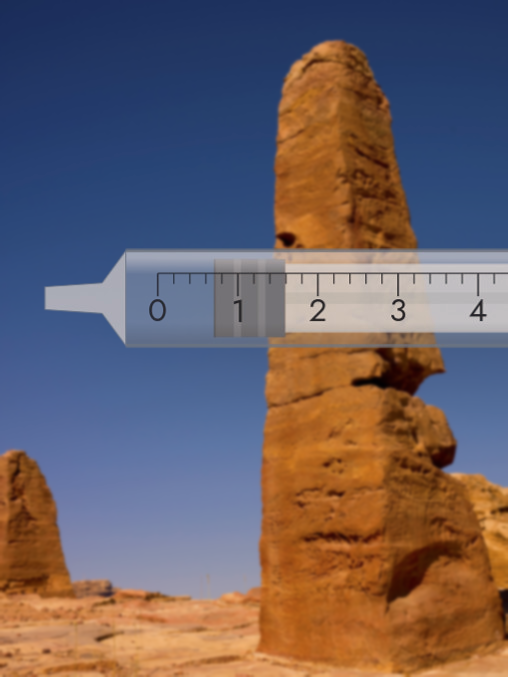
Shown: **0.7** mL
